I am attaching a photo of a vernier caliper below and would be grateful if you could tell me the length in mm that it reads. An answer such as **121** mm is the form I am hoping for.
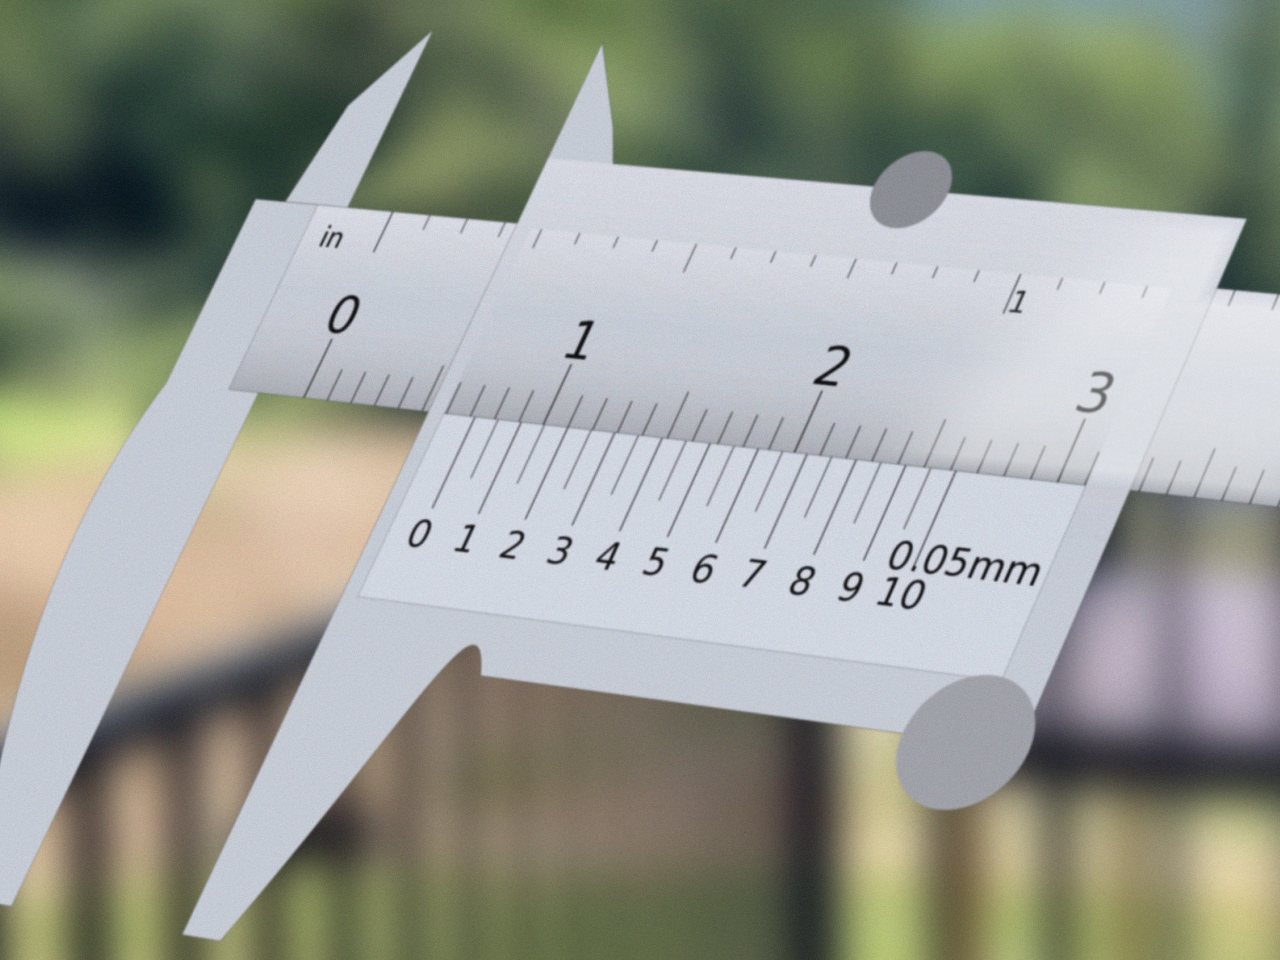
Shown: **7.2** mm
